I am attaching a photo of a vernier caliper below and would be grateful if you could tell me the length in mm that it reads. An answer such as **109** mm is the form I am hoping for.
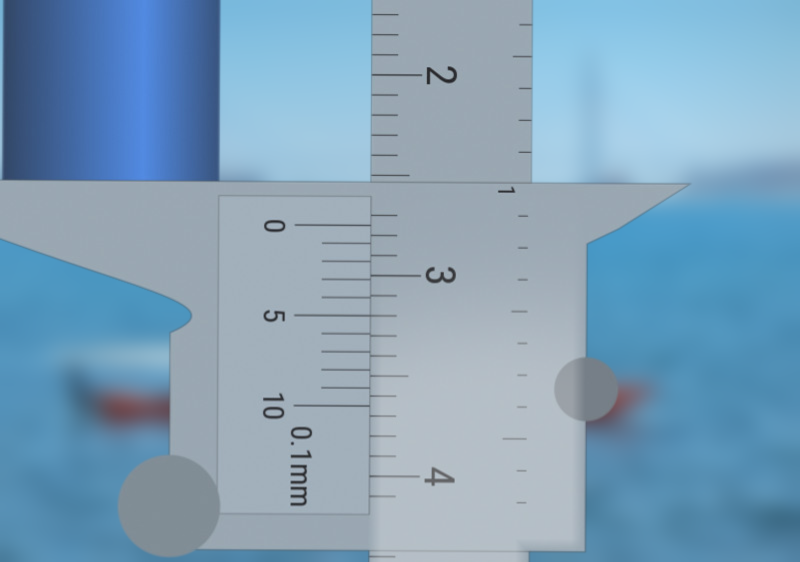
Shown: **27.5** mm
